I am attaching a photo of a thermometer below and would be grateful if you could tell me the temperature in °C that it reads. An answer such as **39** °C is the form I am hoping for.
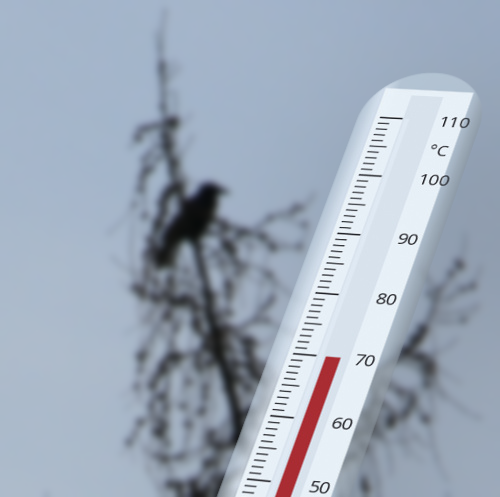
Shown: **70** °C
